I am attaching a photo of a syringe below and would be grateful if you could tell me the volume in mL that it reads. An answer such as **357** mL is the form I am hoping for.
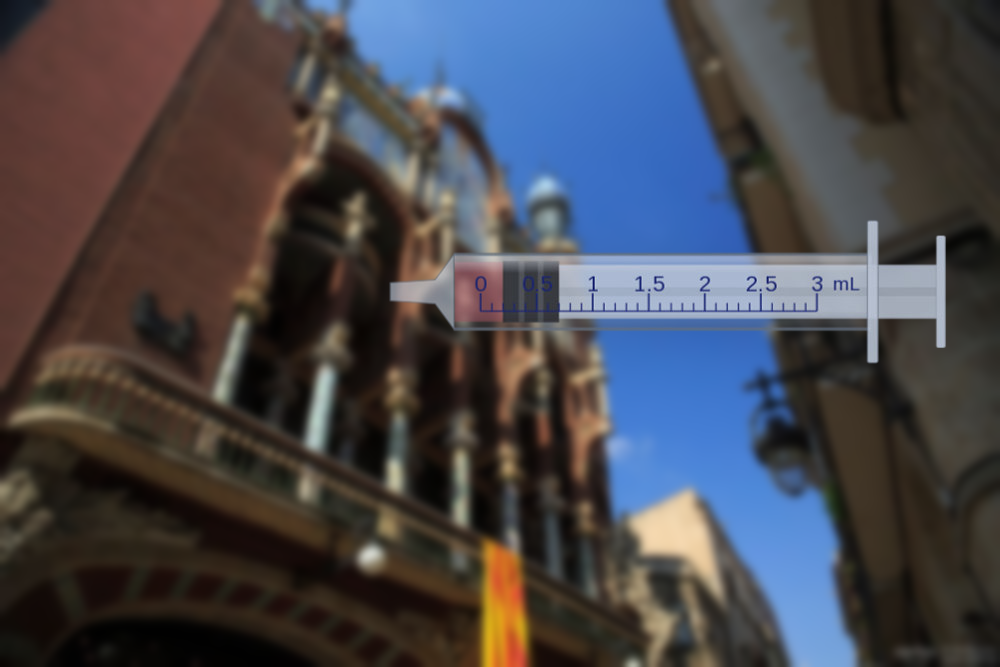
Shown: **0.2** mL
